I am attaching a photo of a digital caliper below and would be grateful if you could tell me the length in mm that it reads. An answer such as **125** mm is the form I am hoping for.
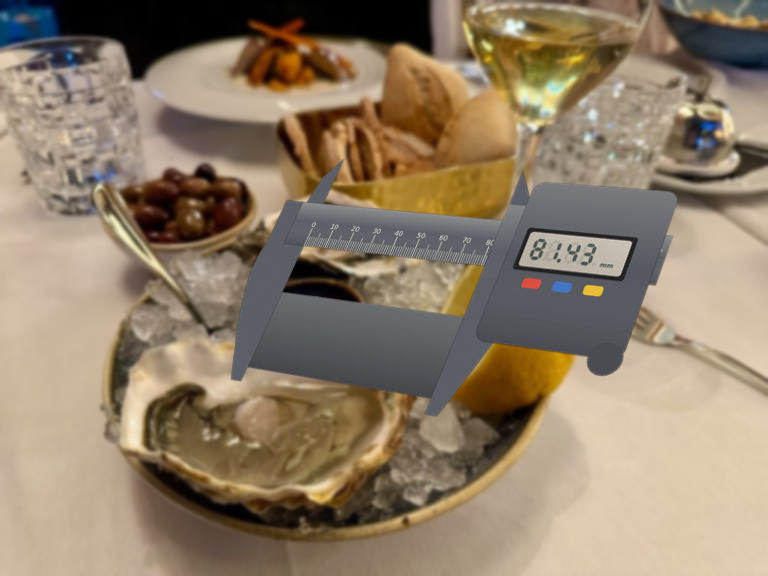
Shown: **81.43** mm
